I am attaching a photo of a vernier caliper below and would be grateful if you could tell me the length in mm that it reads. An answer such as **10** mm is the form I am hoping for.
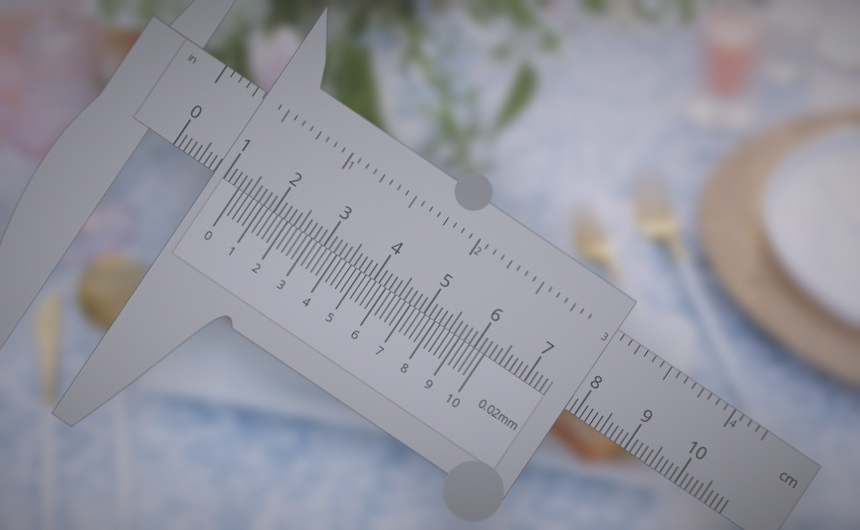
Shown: **13.0** mm
